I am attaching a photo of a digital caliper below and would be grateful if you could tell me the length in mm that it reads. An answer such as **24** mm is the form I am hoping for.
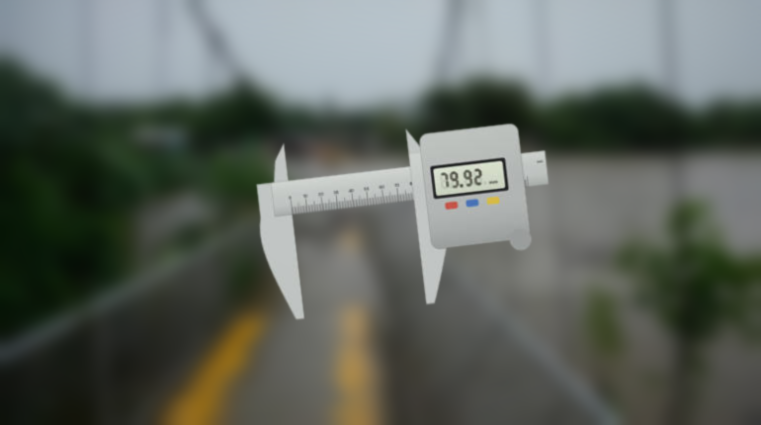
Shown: **79.92** mm
